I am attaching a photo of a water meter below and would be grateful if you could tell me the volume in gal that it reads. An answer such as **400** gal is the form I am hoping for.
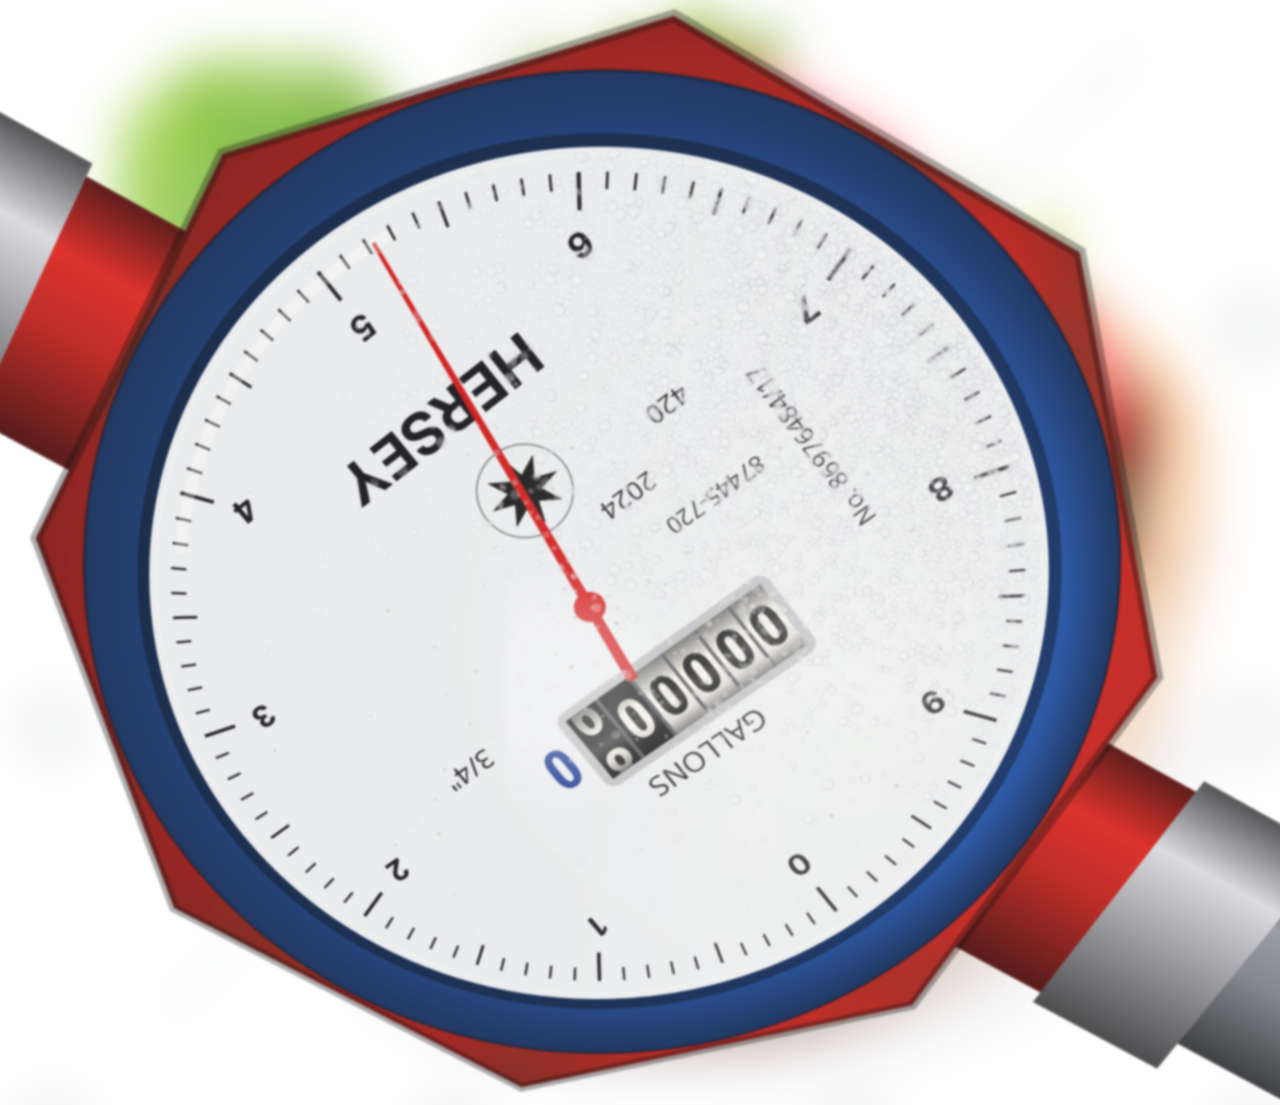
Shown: **85.2** gal
